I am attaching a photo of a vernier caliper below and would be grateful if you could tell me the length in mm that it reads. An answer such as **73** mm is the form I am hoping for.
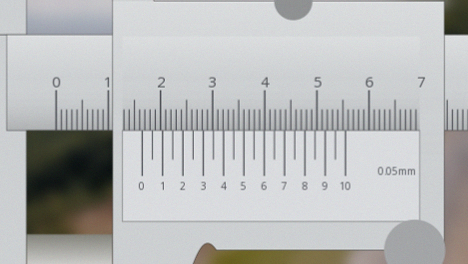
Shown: **16.5** mm
